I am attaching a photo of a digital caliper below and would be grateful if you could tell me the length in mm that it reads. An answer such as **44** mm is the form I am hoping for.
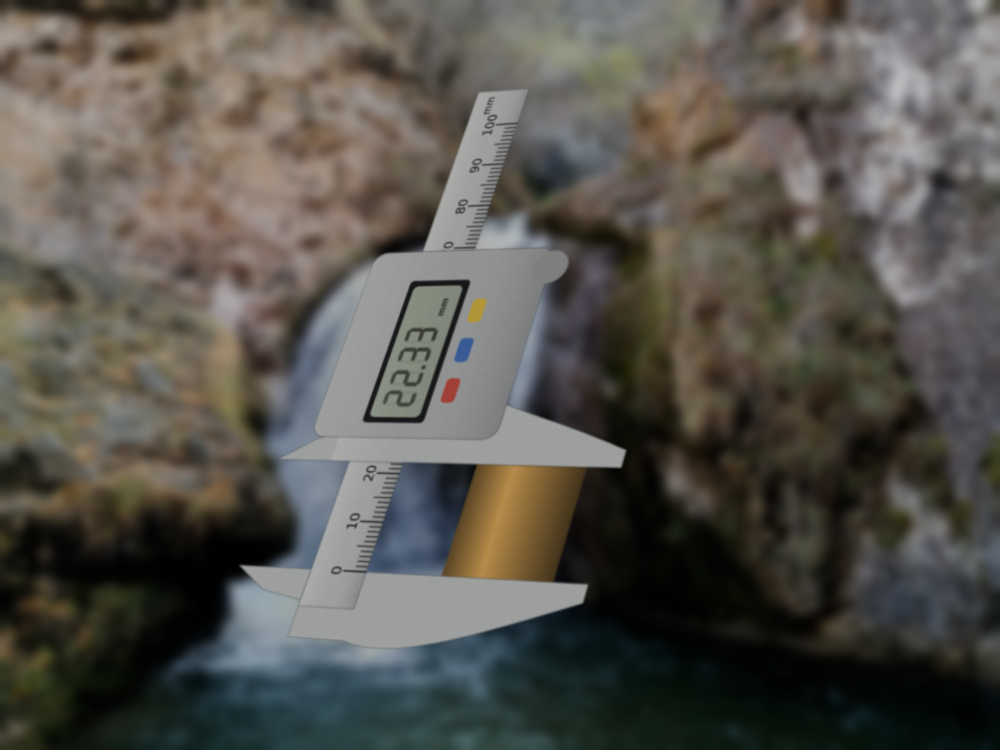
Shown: **22.33** mm
